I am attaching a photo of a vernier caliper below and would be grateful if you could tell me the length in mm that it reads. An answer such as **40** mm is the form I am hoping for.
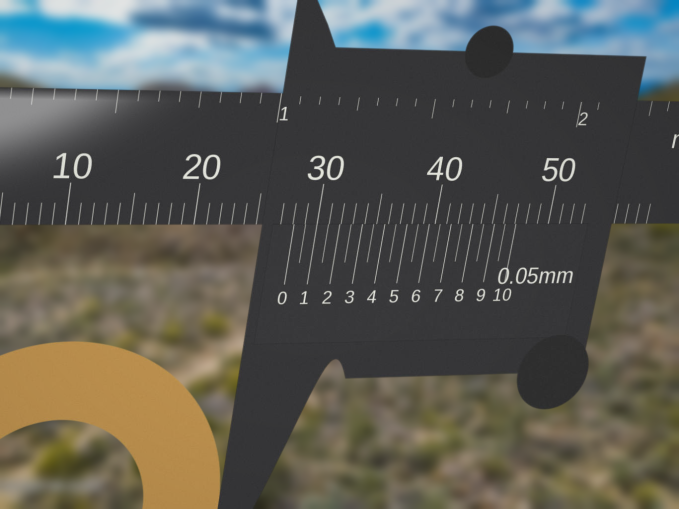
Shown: **28.1** mm
